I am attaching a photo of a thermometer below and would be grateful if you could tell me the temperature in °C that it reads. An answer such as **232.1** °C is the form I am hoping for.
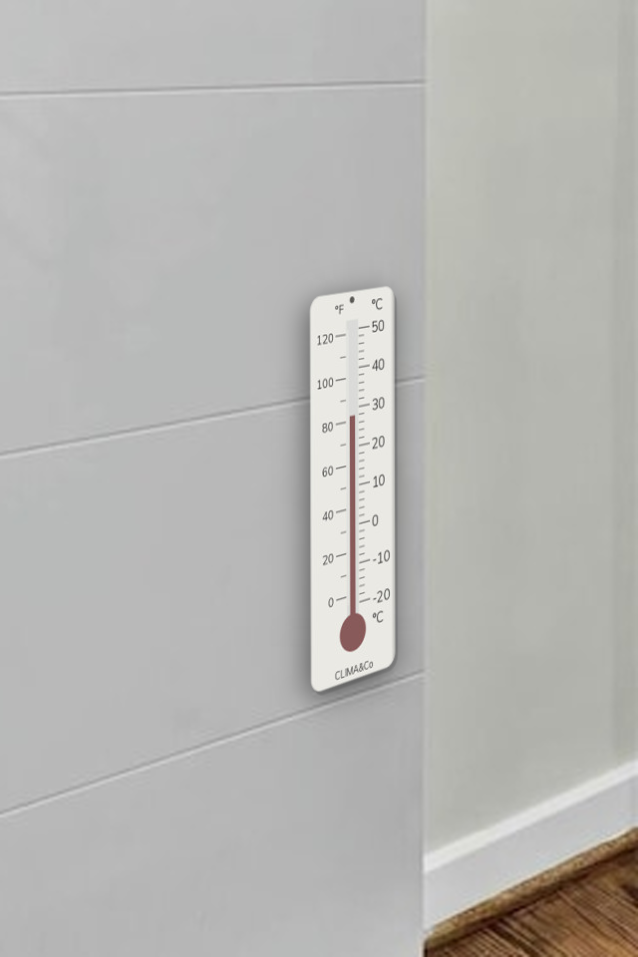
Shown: **28** °C
